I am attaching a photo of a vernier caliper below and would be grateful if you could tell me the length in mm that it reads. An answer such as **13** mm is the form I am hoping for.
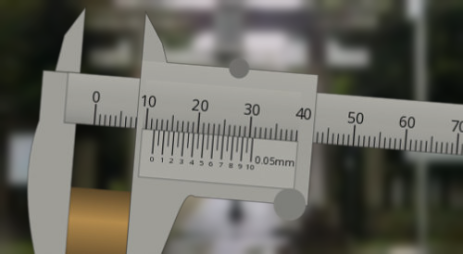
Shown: **11.6** mm
